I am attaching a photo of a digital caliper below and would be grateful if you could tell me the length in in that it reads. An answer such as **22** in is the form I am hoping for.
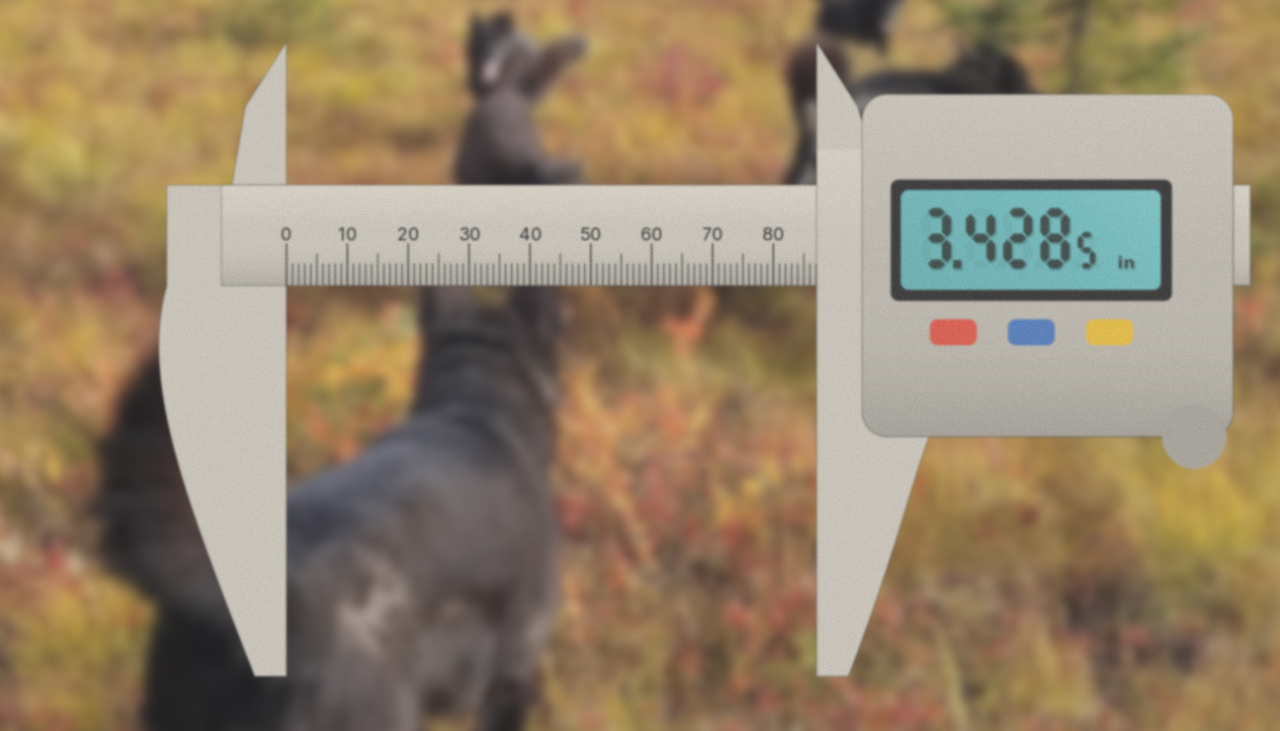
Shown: **3.4285** in
